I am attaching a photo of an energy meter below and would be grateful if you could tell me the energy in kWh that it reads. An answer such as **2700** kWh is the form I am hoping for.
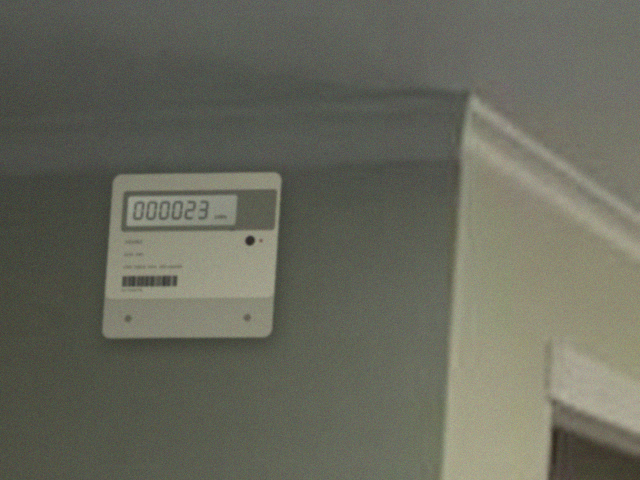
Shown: **23** kWh
